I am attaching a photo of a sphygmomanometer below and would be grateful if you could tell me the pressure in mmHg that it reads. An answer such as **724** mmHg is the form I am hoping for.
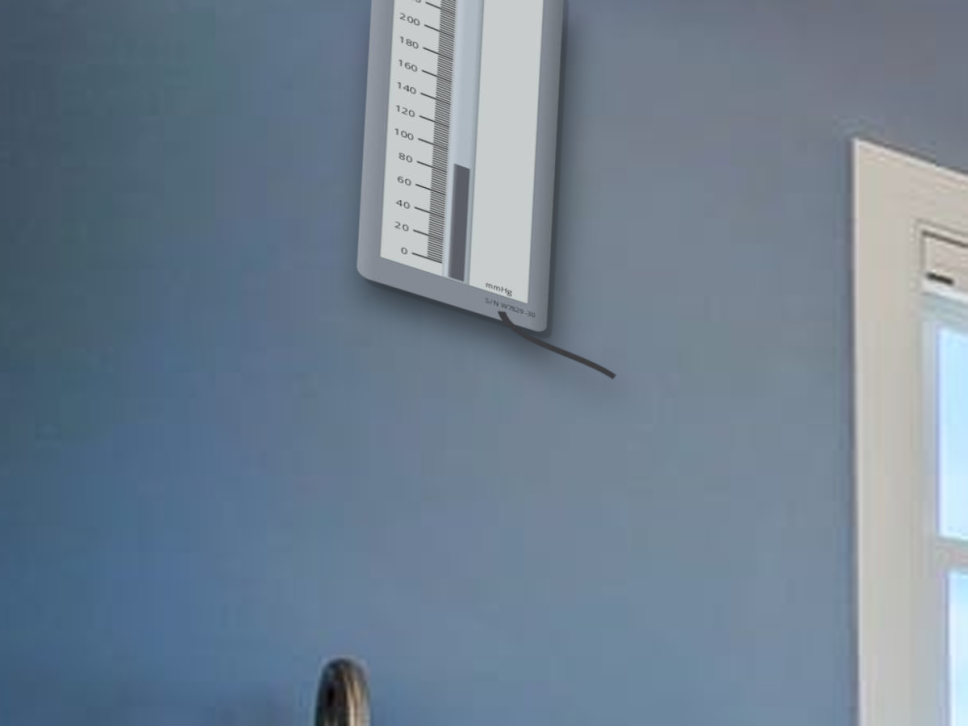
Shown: **90** mmHg
